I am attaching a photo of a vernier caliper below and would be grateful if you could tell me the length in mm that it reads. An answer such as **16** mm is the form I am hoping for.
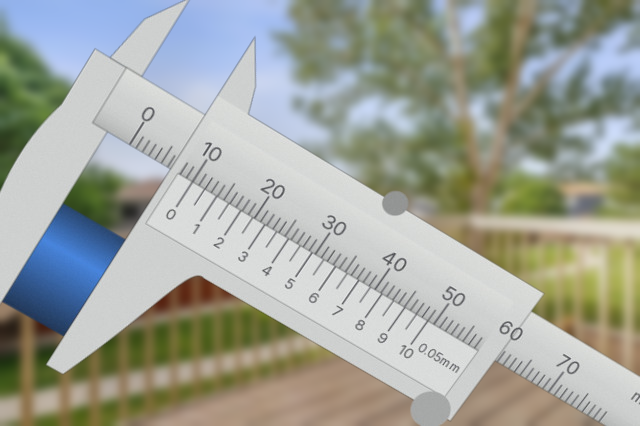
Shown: **10.0** mm
